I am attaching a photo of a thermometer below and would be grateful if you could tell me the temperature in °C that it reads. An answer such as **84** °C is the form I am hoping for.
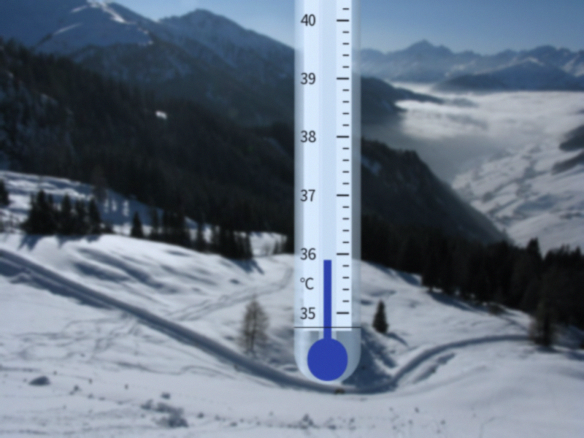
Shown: **35.9** °C
